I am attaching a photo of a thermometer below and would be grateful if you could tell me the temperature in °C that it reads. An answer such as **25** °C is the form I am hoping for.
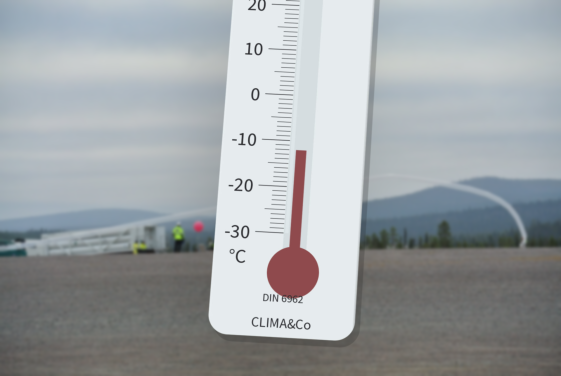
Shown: **-12** °C
